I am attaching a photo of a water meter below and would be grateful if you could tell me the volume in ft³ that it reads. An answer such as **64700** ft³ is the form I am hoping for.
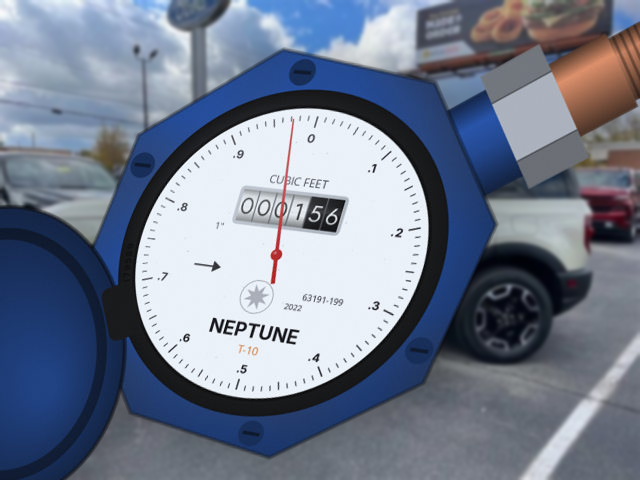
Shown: **155.97** ft³
